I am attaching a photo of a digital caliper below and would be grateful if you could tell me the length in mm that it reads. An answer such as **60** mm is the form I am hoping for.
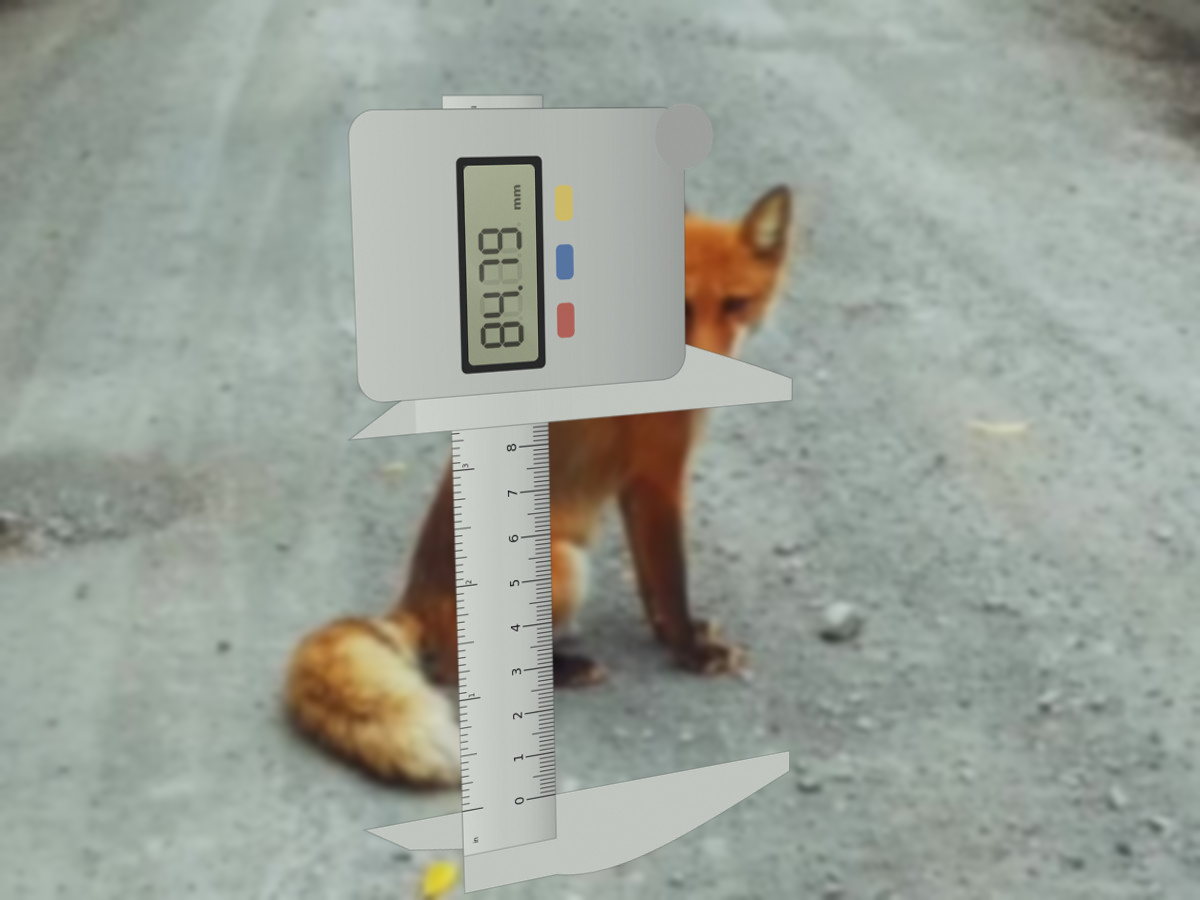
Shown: **84.79** mm
